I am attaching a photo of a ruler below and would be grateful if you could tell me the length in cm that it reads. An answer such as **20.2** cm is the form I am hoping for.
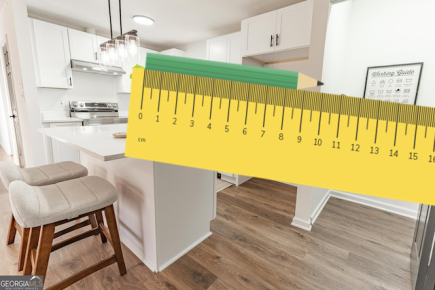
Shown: **10** cm
